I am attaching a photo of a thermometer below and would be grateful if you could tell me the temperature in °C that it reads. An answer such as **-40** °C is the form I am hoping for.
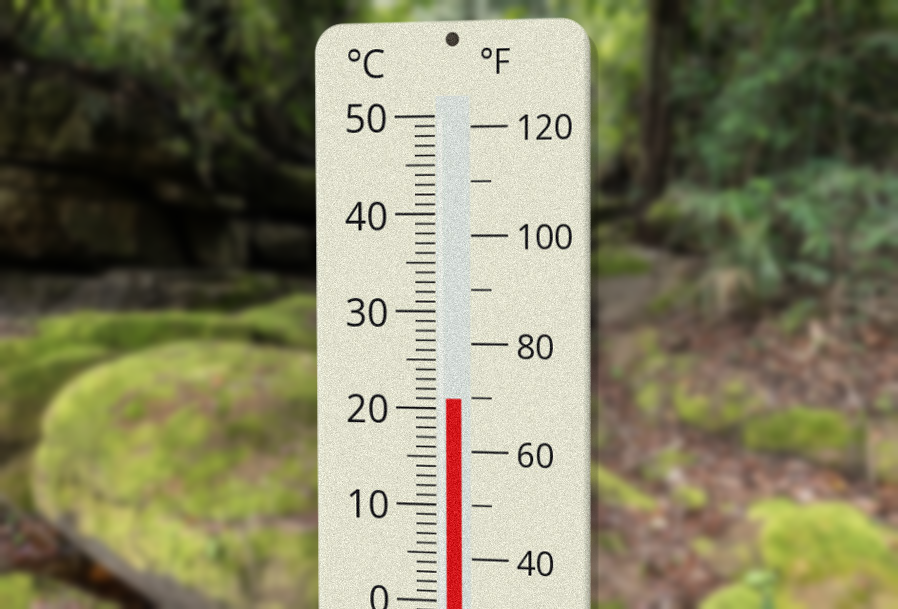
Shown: **21** °C
